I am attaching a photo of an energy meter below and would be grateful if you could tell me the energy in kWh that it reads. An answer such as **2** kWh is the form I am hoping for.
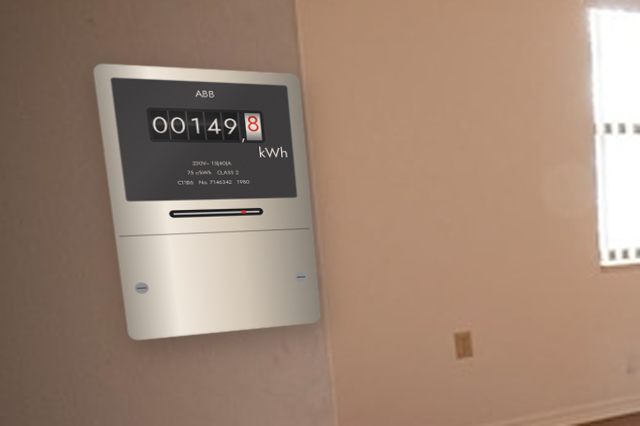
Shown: **149.8** kWh
